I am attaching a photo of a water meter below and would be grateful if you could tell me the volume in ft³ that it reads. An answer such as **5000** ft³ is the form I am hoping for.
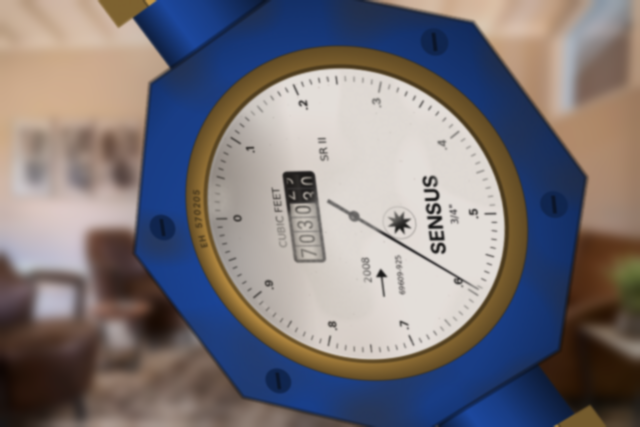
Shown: **703029.59** ft³
